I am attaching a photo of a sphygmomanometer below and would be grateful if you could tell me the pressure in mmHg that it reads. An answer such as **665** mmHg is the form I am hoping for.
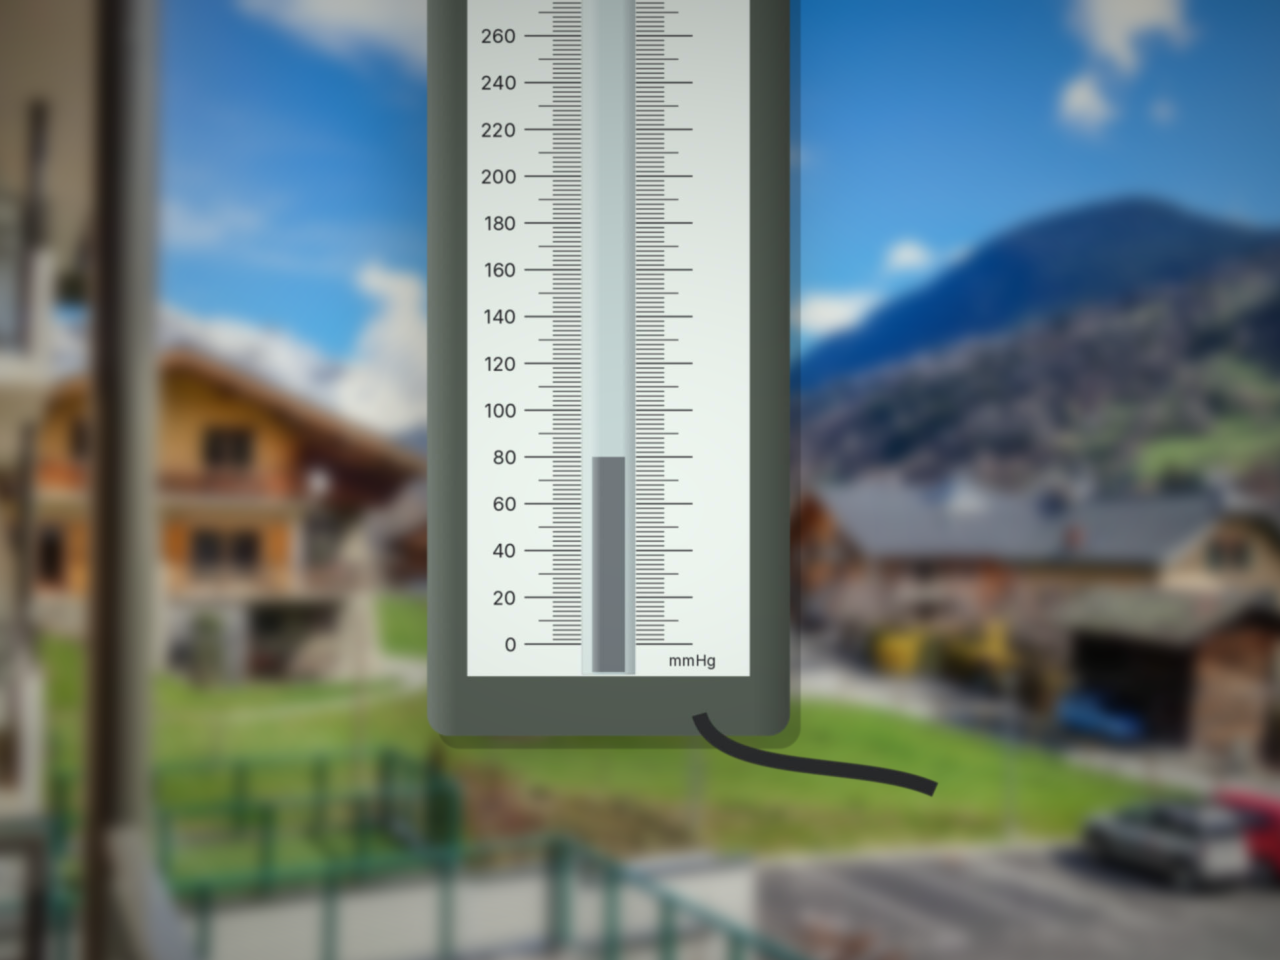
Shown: **80** mmHg
